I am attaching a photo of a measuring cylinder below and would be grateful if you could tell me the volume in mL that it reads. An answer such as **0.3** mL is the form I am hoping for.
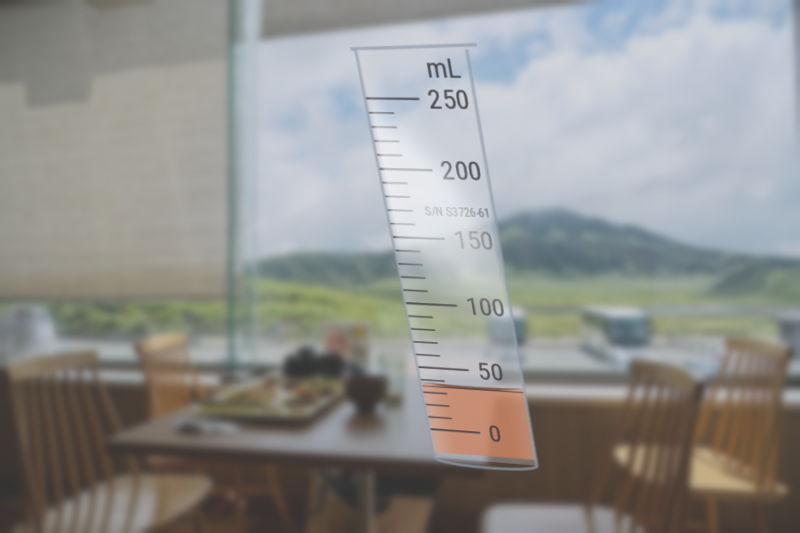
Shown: **35** mL
